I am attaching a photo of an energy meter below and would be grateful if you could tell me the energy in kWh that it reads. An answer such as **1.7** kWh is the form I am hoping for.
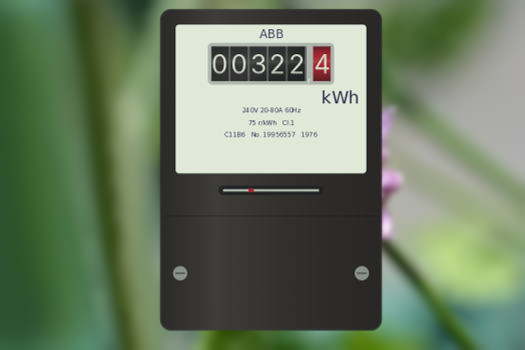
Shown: **322.4** kWh
